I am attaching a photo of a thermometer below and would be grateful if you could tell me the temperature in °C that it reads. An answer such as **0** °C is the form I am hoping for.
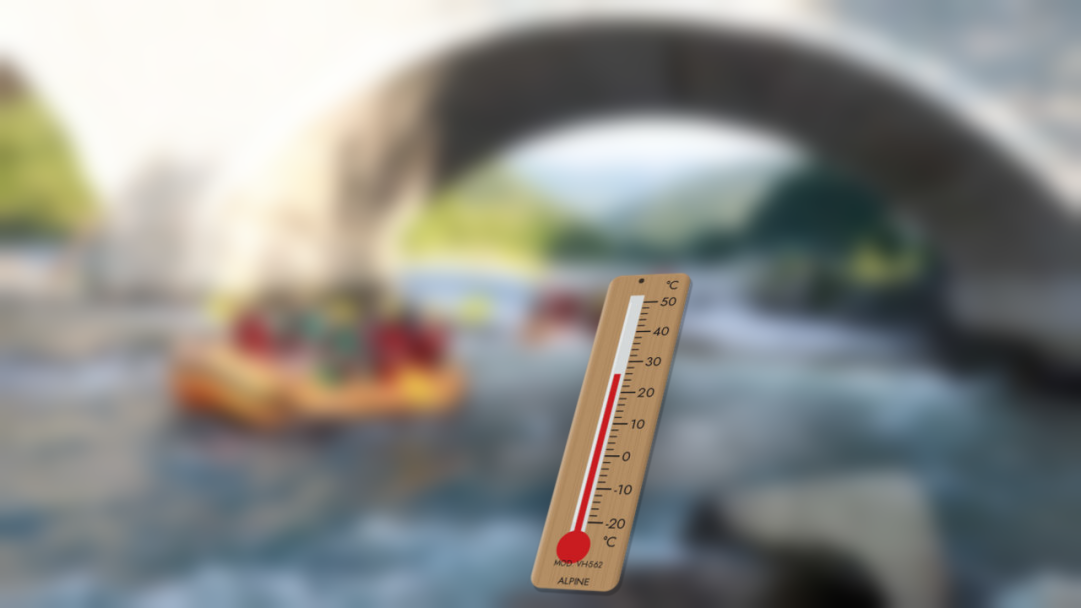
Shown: **26** °C
